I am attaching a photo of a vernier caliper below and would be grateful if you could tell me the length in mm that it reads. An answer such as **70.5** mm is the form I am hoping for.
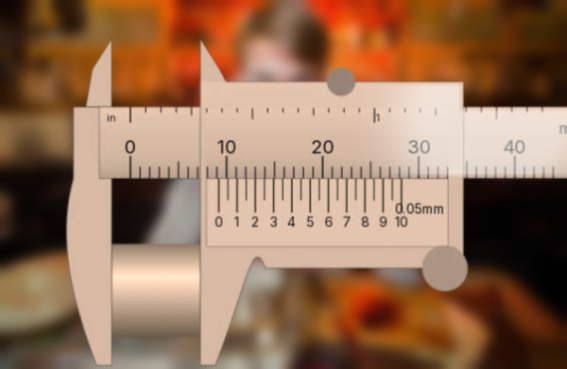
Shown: **9.2** mm
